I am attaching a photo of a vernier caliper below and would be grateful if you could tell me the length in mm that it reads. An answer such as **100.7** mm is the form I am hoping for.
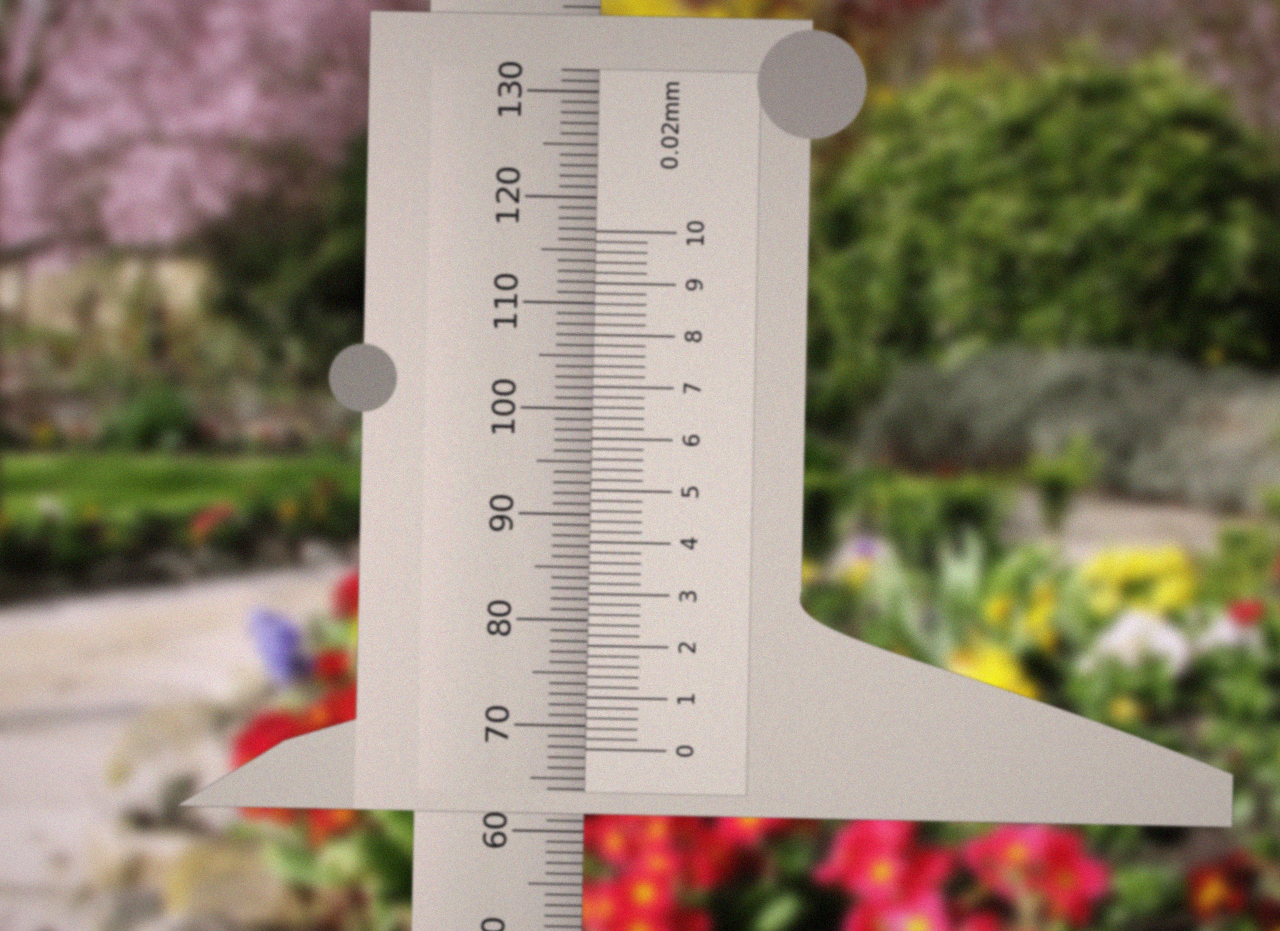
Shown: **67.8** mm
